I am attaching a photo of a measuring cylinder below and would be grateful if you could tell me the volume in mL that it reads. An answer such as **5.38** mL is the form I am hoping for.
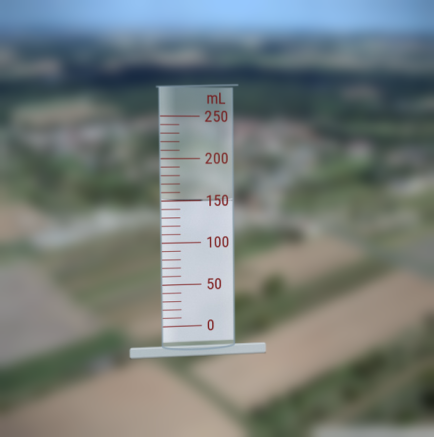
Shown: **150** mL
